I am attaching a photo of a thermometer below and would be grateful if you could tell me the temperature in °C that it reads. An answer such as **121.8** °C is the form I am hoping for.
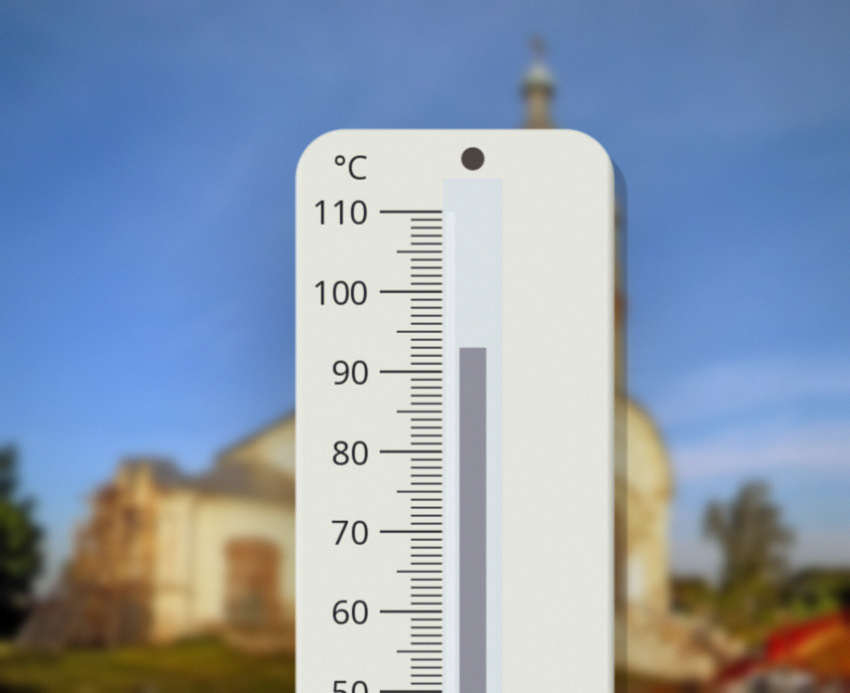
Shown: **93** °C
